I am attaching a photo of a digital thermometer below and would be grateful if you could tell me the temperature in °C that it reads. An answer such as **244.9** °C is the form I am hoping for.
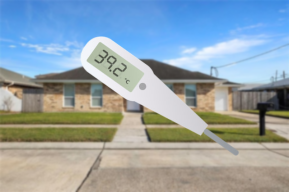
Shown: **39.2** °C
